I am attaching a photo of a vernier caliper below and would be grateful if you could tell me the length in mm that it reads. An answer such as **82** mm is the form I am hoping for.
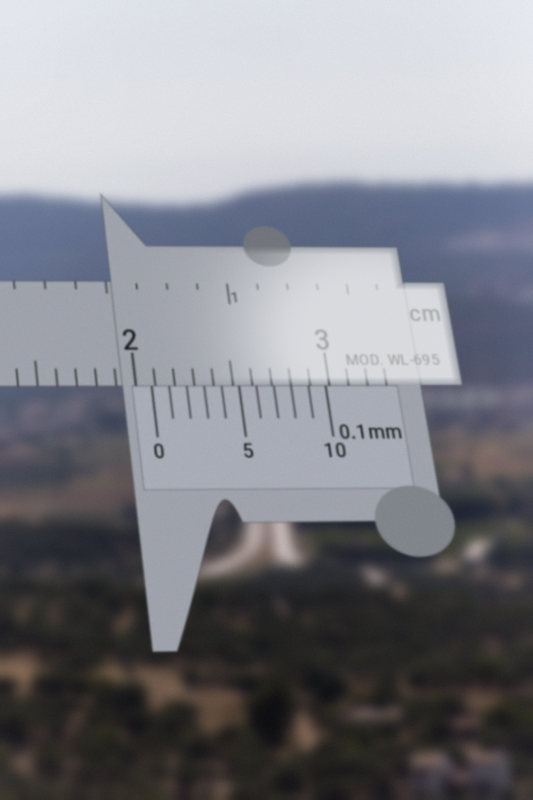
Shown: **20.8** mm
